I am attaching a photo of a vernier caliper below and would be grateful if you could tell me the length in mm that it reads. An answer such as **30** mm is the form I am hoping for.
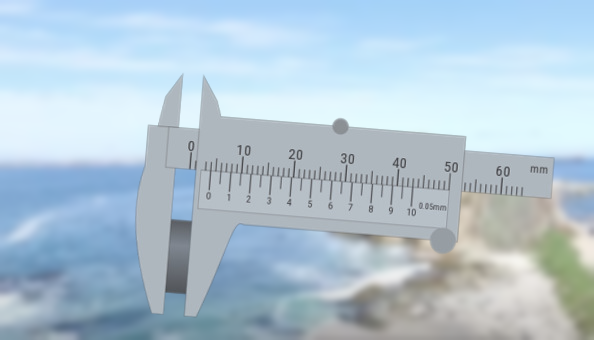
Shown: **4.0** mm
